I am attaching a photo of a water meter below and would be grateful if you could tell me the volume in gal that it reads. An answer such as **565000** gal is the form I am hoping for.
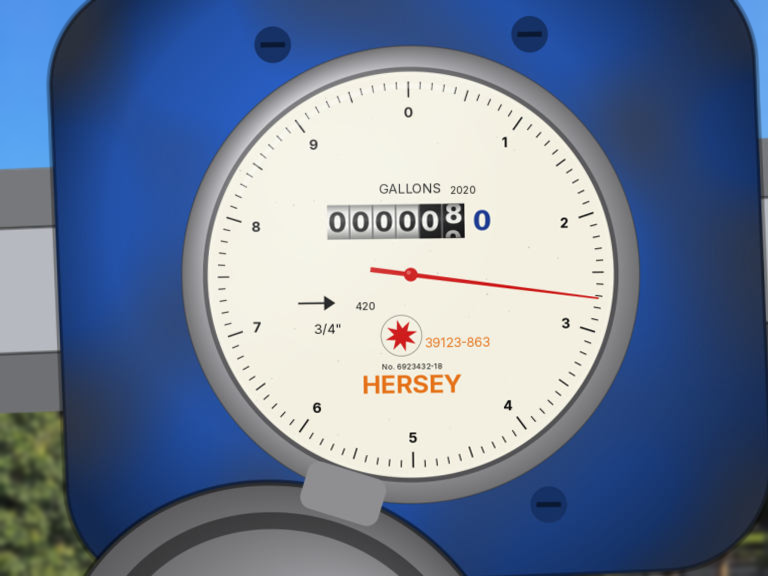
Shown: **82.7** gal
